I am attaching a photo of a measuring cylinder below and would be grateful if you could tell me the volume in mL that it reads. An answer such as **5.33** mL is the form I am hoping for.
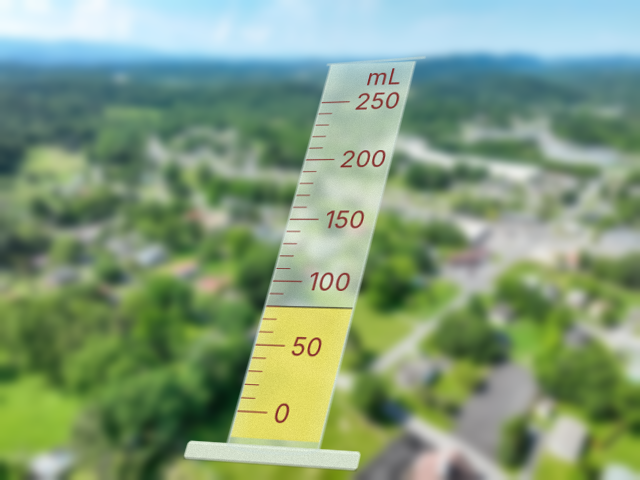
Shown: **80** mL
